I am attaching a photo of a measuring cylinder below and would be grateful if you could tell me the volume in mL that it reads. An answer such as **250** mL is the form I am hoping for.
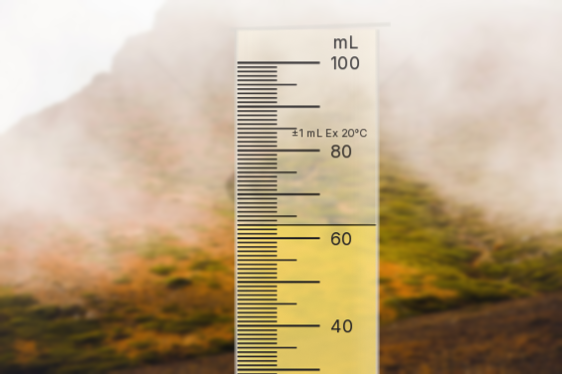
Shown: **63** mL
